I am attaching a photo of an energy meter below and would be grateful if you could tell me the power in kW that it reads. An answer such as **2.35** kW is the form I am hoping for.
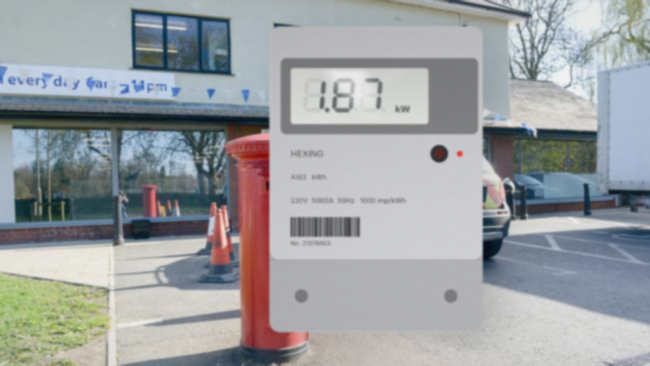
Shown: **1.87** kW
